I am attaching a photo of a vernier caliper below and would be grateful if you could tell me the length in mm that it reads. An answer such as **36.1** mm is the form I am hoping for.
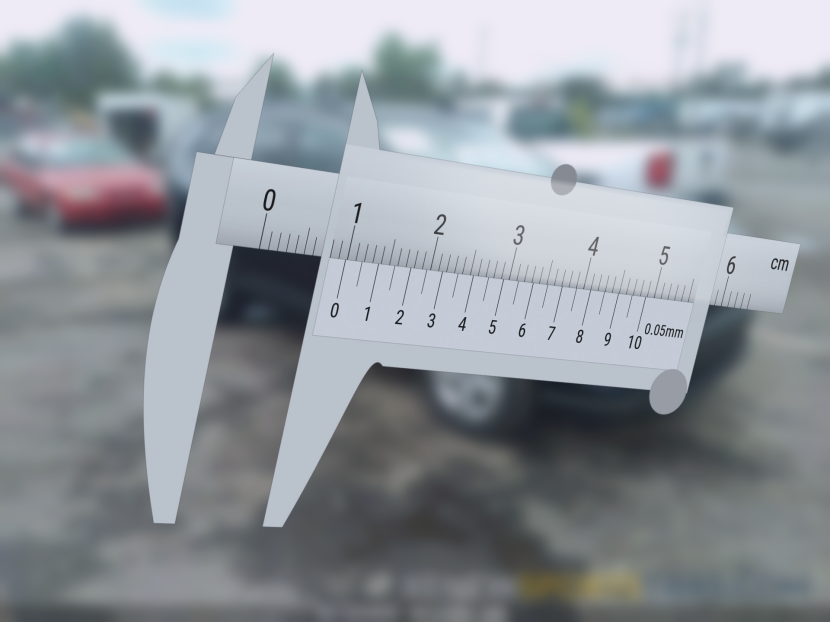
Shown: **9.8** mm
